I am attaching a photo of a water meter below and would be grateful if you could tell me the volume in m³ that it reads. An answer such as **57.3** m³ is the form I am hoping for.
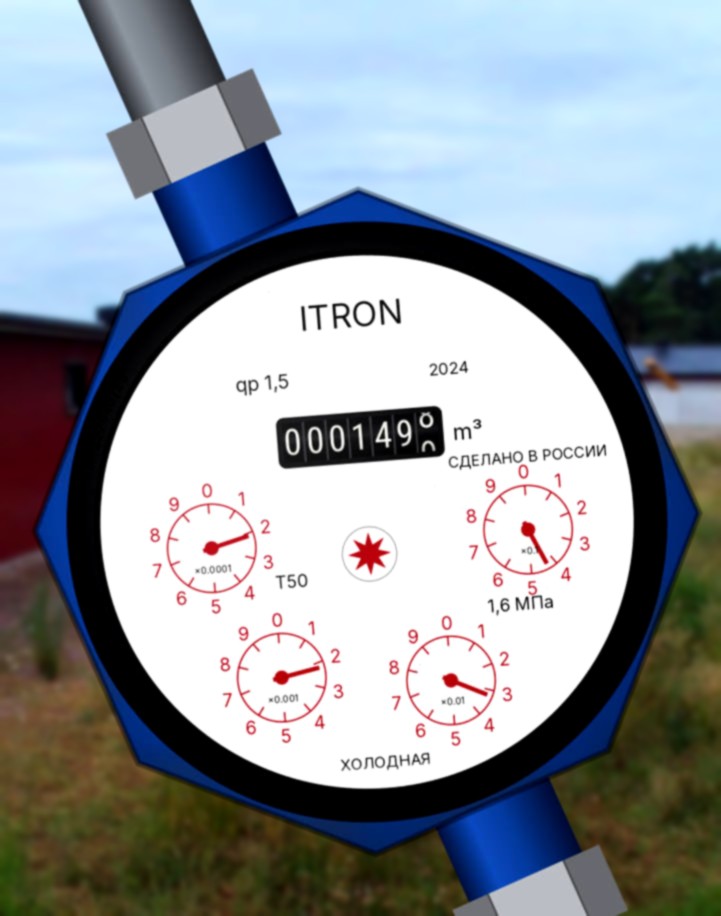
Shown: **1498.4322** m³
